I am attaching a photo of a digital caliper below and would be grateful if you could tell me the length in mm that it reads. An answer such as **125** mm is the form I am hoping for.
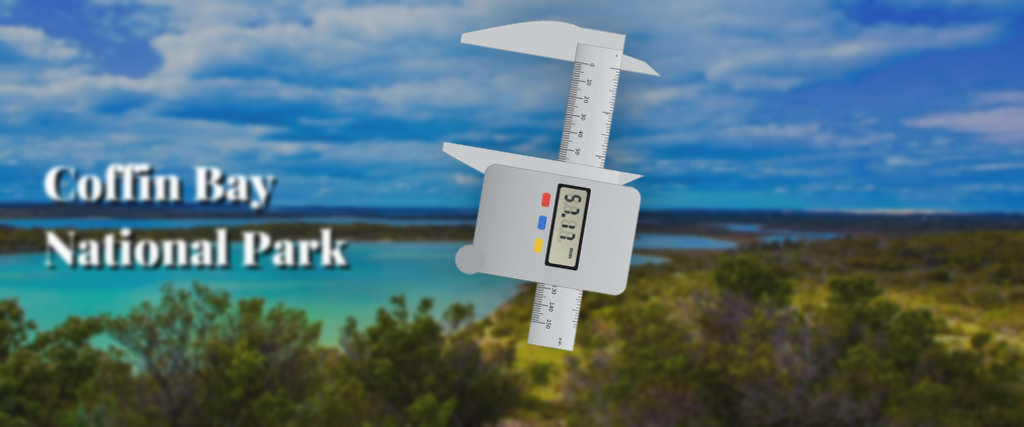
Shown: **57.17** mm
